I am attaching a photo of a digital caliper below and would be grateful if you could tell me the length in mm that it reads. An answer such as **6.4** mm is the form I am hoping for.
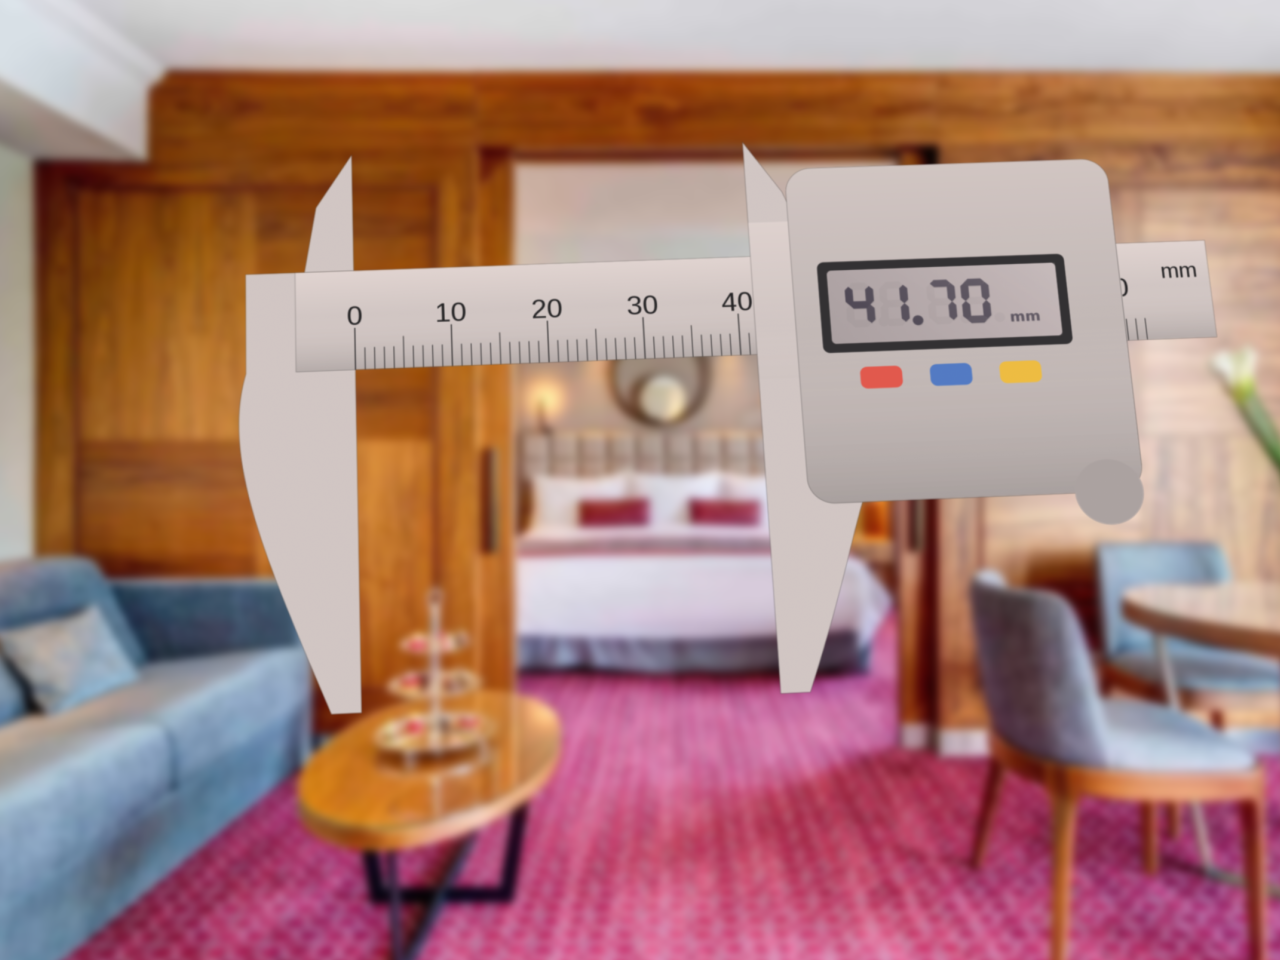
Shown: **41.70** mm
